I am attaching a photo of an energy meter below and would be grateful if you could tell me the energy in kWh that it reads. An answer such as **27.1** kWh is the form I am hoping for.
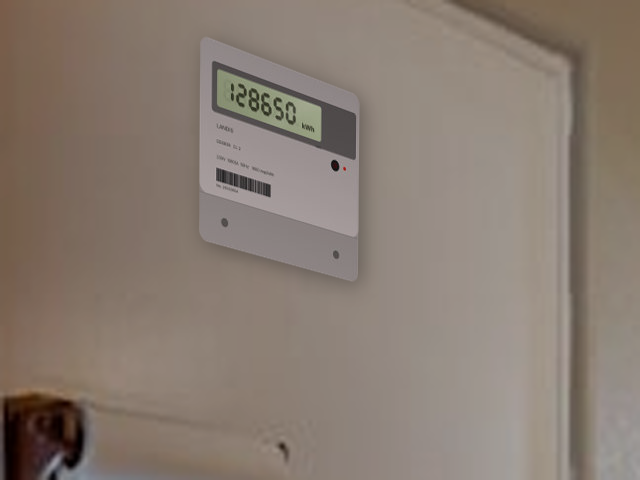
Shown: **128650** kWh
